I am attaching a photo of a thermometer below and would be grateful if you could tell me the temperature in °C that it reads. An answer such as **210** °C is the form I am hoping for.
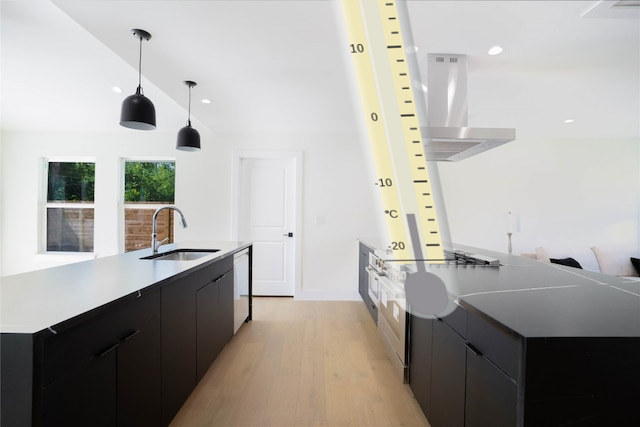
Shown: **-15** °C
